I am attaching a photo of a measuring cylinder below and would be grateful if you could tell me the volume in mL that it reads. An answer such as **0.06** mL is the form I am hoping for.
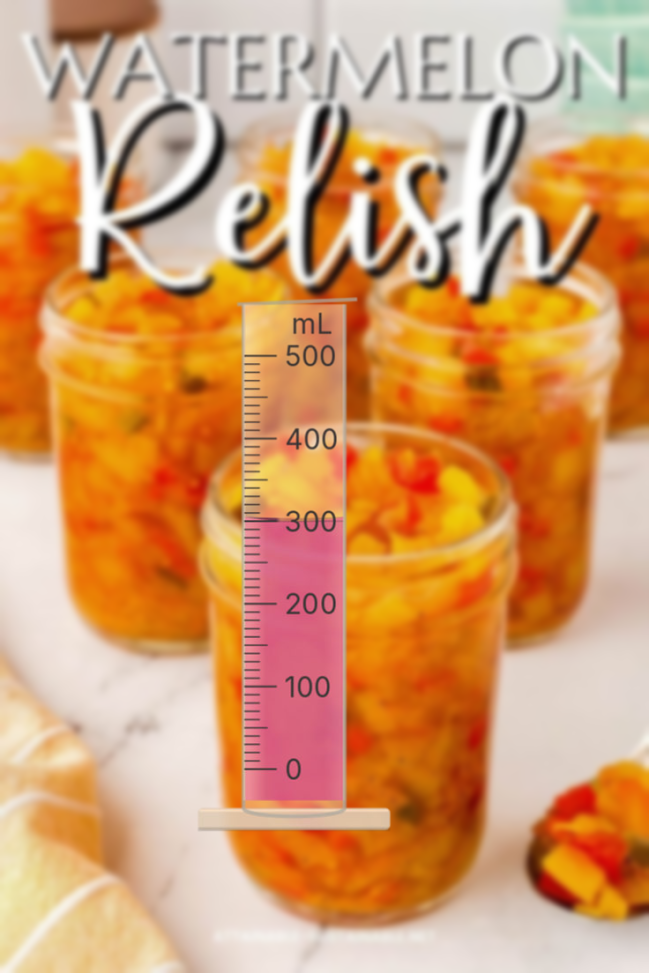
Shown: **300** mL
